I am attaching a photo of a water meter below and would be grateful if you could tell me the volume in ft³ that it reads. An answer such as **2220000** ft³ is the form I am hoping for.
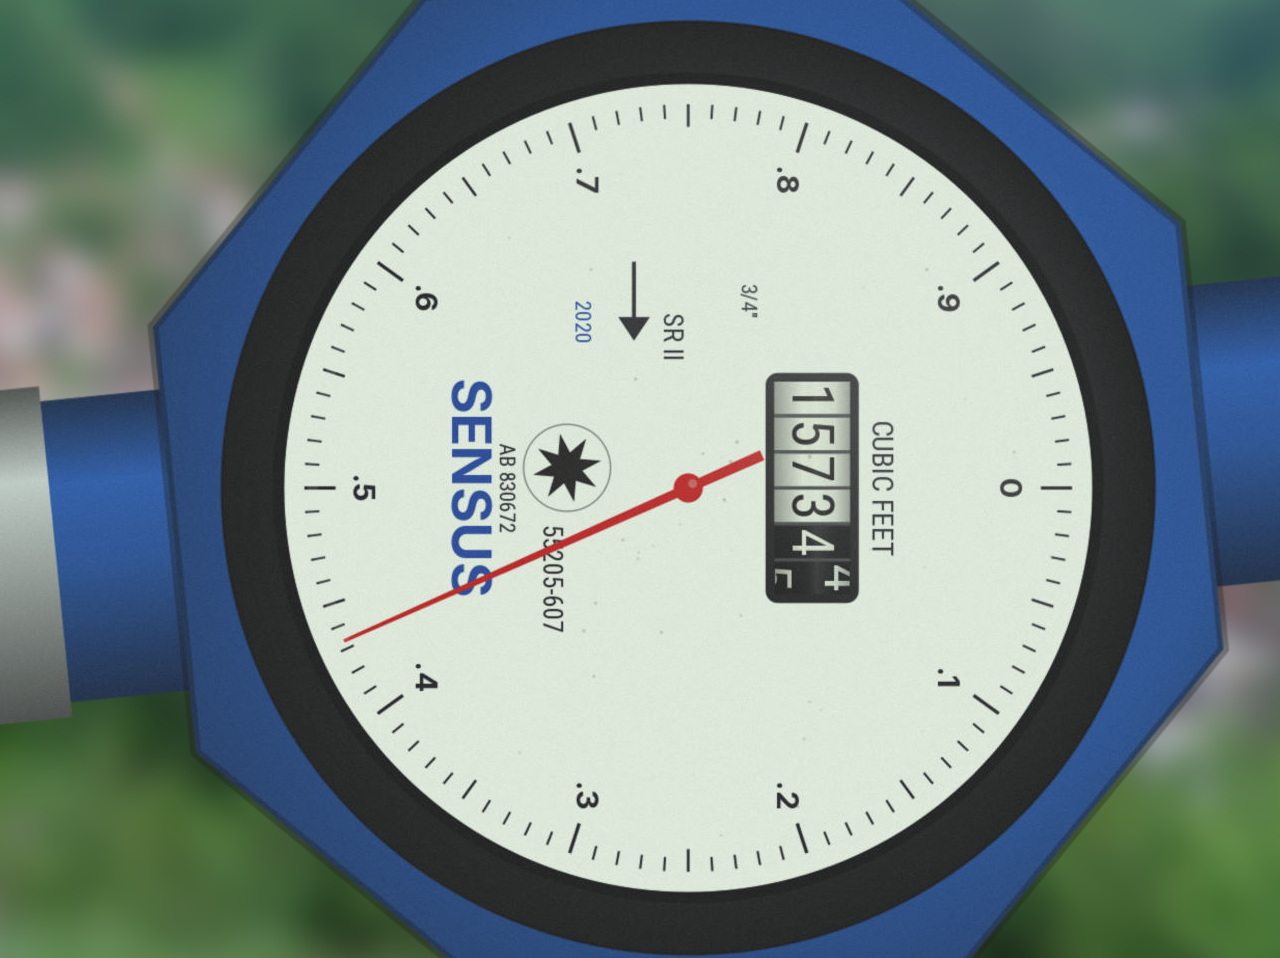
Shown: **157344.43** ft³
